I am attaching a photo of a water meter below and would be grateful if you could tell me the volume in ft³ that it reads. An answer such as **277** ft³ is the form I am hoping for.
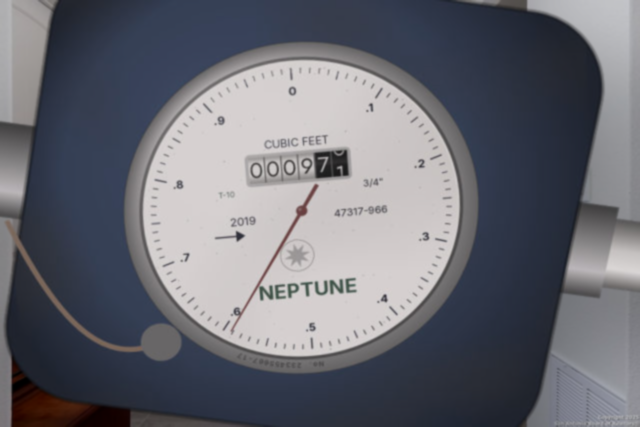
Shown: **970.59** ft³
